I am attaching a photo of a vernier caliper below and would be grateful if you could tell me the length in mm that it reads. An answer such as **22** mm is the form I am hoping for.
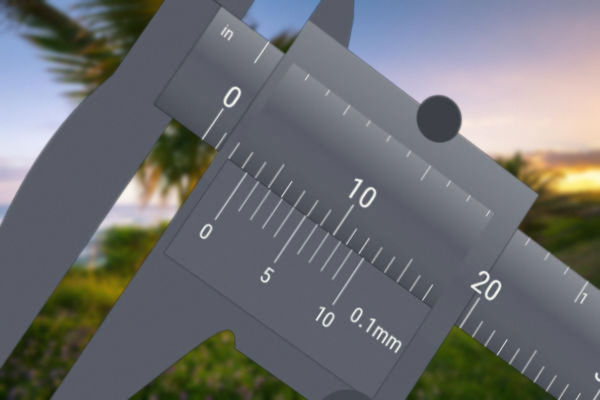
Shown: **3.4** mm
